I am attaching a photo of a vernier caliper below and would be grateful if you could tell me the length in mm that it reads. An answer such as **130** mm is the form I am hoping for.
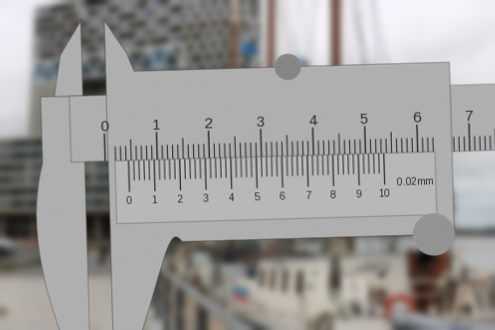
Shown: **4.5** mm
